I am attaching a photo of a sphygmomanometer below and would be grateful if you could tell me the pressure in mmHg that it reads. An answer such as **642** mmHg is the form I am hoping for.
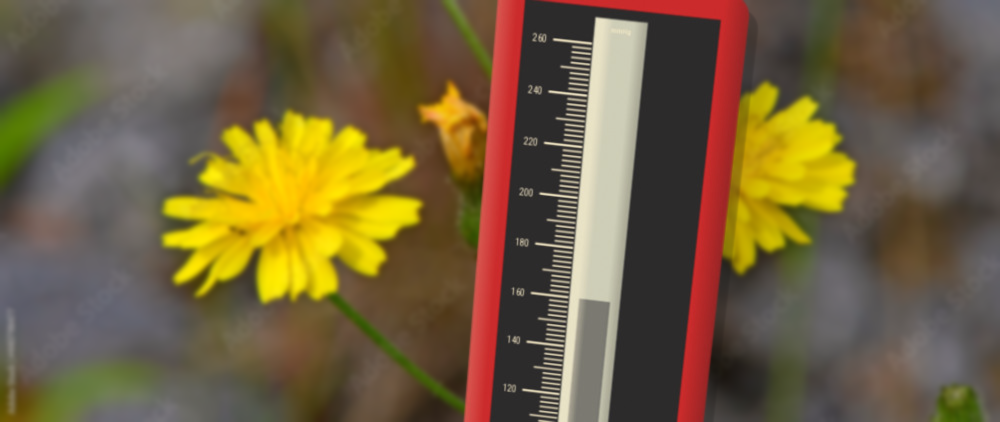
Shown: **160** mmHg
